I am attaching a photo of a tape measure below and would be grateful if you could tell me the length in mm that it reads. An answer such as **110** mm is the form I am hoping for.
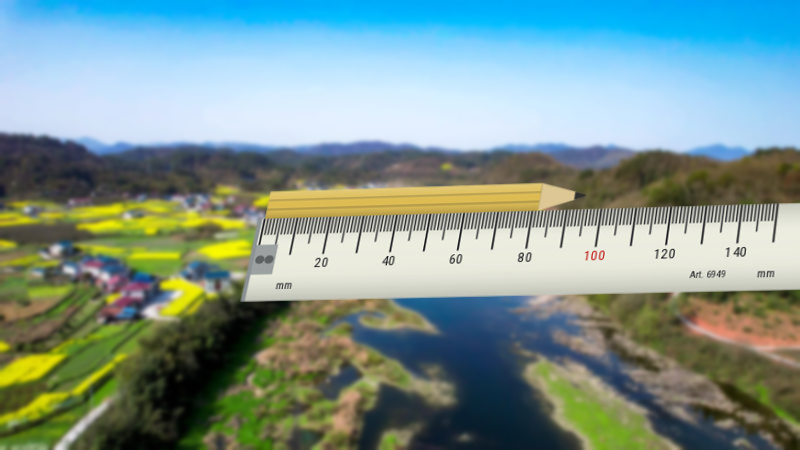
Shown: **95** mm
